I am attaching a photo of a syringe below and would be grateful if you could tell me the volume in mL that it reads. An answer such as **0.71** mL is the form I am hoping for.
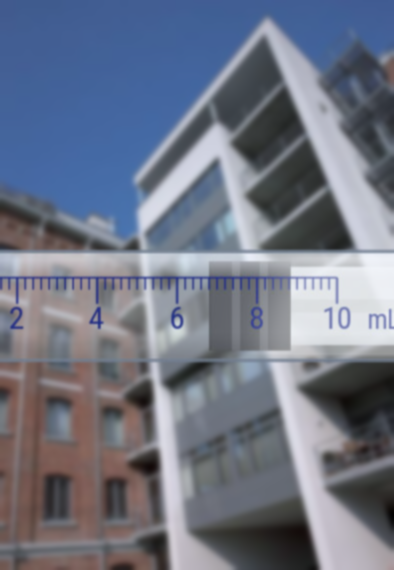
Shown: **6.8** mL
